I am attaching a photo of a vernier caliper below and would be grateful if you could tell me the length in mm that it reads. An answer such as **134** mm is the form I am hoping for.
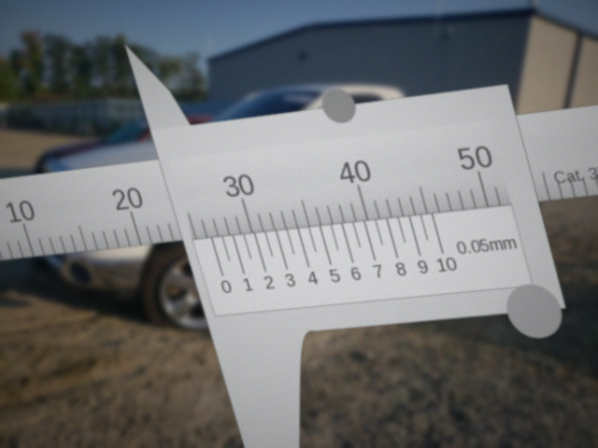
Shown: **26.4** mm
